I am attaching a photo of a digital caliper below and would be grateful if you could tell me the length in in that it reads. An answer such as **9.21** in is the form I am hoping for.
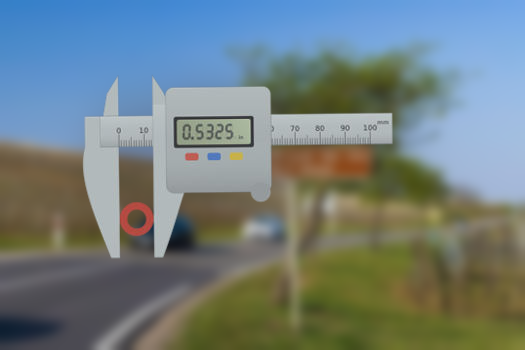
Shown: **0.5325** in
